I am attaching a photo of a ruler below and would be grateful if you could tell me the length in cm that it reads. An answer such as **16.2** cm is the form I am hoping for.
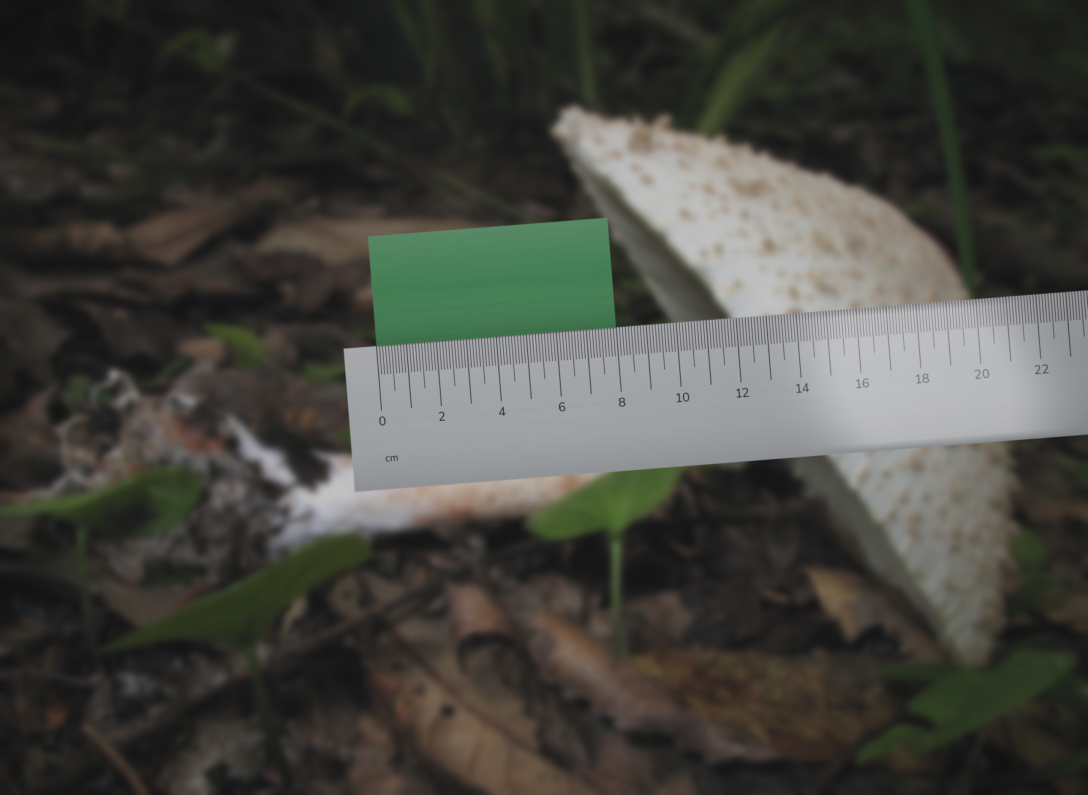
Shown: **8** cm
